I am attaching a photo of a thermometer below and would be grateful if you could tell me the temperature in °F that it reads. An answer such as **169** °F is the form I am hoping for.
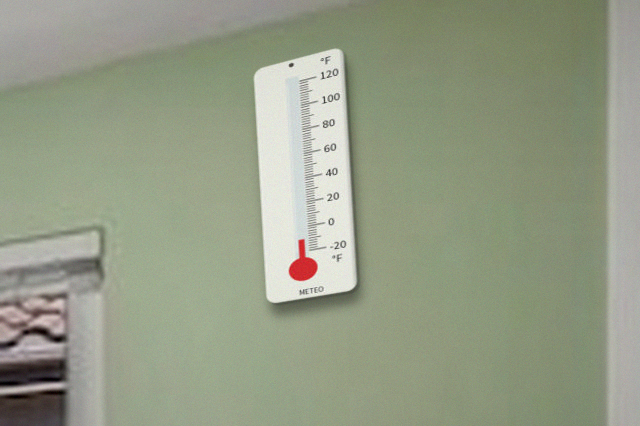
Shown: **-10** °F
